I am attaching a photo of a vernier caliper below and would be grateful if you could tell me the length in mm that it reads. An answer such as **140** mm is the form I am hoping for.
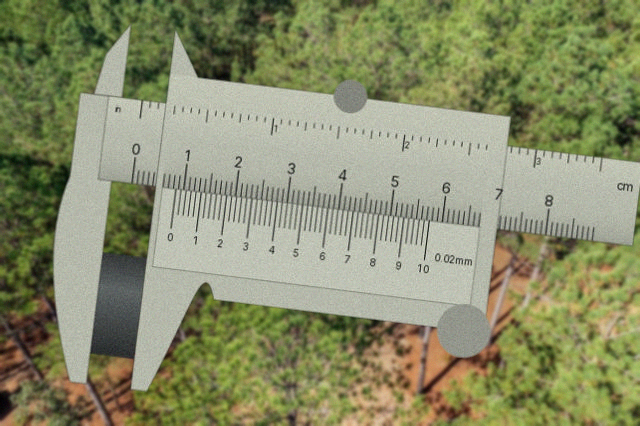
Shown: **8.5** mm
